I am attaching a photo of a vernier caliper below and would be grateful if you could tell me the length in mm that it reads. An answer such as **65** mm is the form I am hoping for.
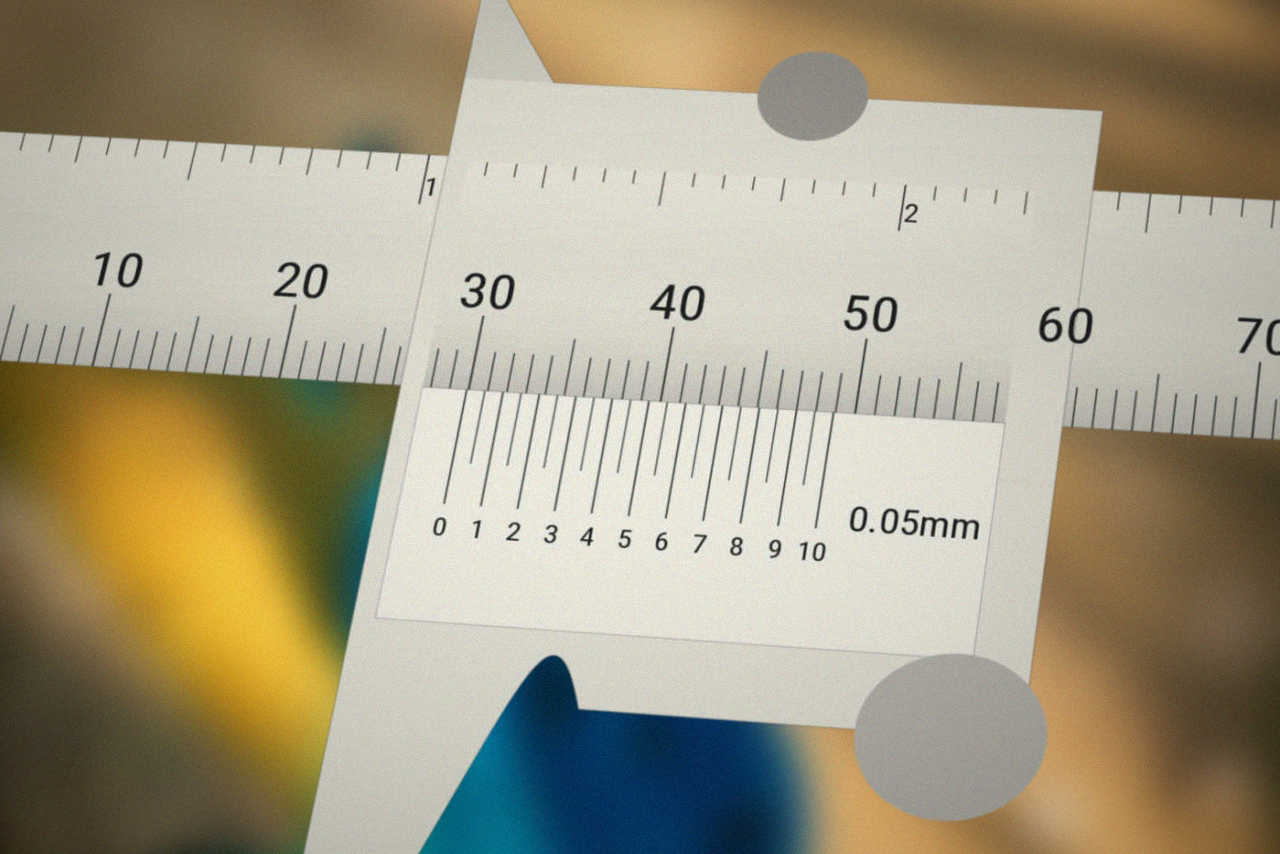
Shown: **29.9** mm
